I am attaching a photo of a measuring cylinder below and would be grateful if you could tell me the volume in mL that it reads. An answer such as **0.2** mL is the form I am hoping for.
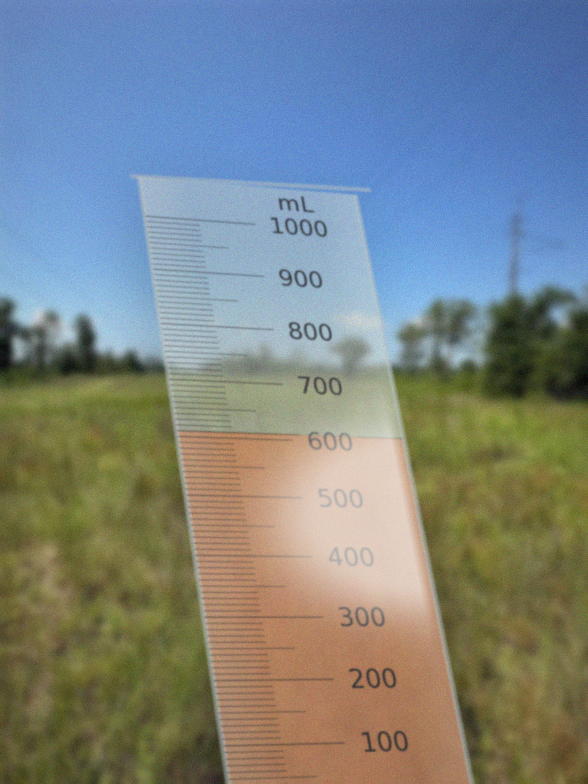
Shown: **610** mL
